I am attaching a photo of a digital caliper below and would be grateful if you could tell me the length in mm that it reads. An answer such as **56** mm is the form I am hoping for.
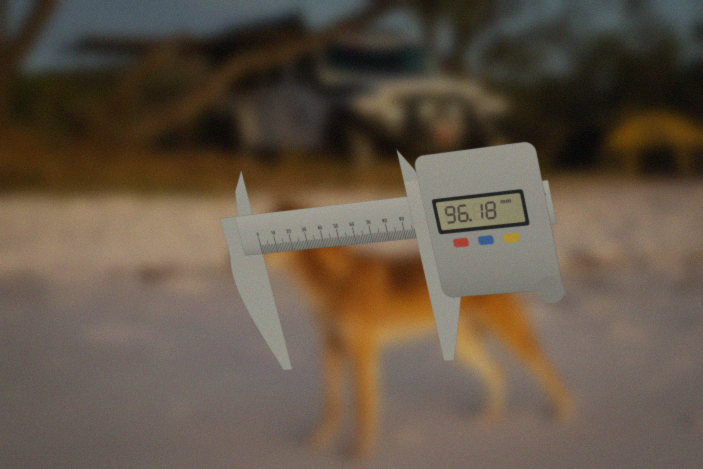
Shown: **96.18** mm
